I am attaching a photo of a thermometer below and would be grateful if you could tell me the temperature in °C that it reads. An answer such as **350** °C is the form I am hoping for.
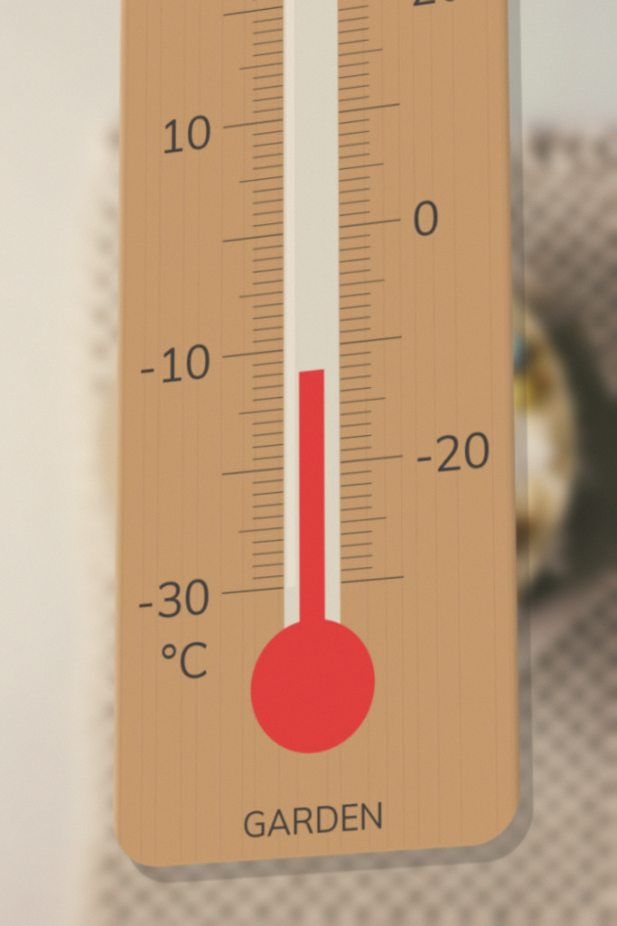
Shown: **-12** °C
